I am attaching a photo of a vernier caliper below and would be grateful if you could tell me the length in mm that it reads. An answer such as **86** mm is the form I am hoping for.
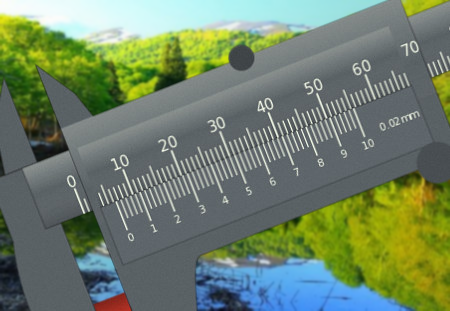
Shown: **6.5** mm
